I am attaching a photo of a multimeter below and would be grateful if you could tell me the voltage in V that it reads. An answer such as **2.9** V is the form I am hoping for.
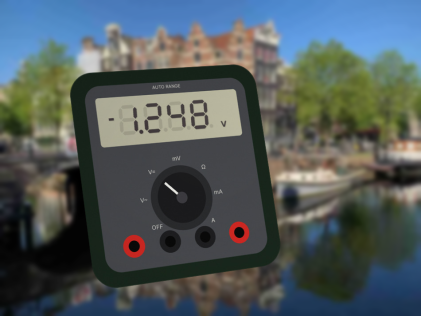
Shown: **-1.248** V
